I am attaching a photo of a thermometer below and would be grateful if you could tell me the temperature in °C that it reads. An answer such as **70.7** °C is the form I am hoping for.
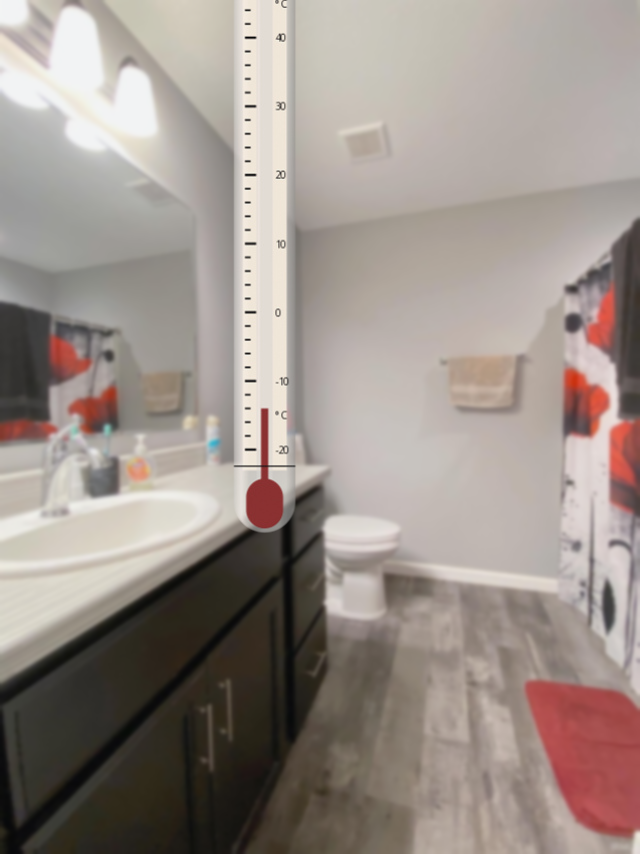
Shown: **-14** °C
